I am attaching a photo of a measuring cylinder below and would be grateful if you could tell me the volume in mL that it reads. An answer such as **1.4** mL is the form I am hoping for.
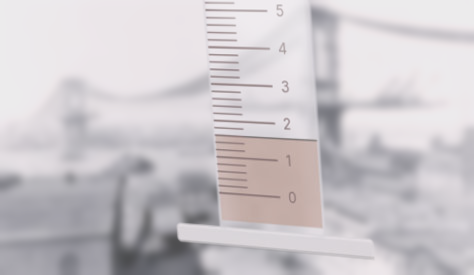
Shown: **1.6** mL
